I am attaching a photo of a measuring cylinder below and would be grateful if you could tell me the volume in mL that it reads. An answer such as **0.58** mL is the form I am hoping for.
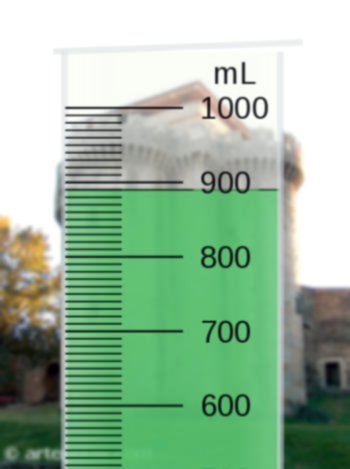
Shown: **890** mL
